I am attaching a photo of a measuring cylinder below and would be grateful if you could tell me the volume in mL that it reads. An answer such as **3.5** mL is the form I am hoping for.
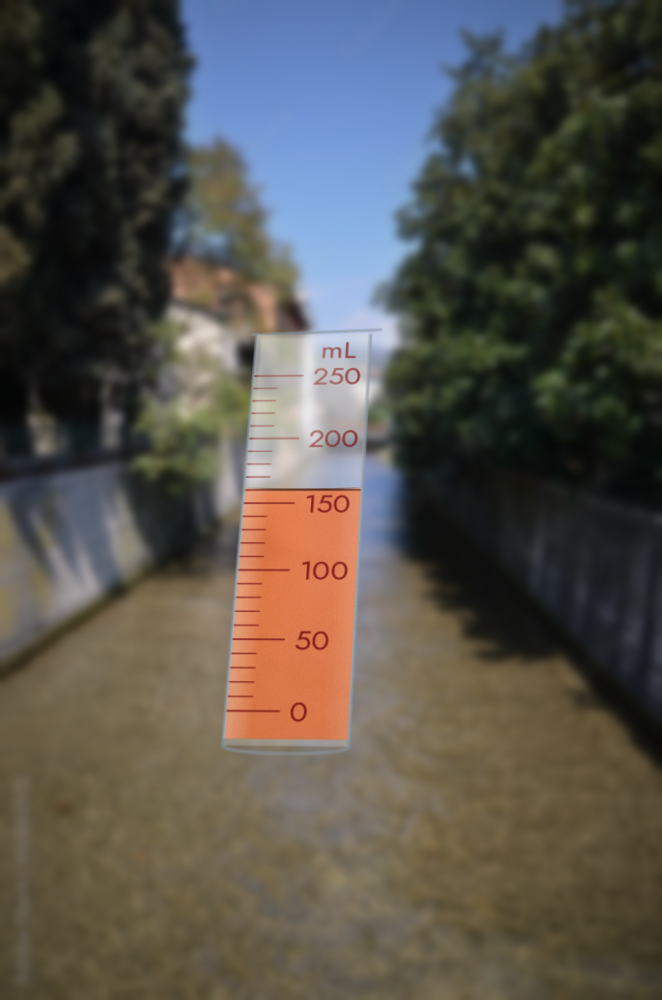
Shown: **160** mL
